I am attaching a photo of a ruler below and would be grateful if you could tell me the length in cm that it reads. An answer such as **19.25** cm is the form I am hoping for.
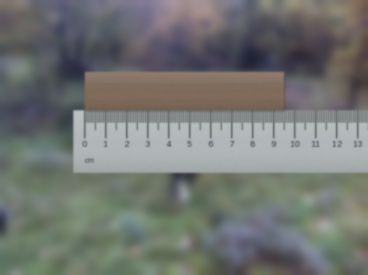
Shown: **9.5** cm
